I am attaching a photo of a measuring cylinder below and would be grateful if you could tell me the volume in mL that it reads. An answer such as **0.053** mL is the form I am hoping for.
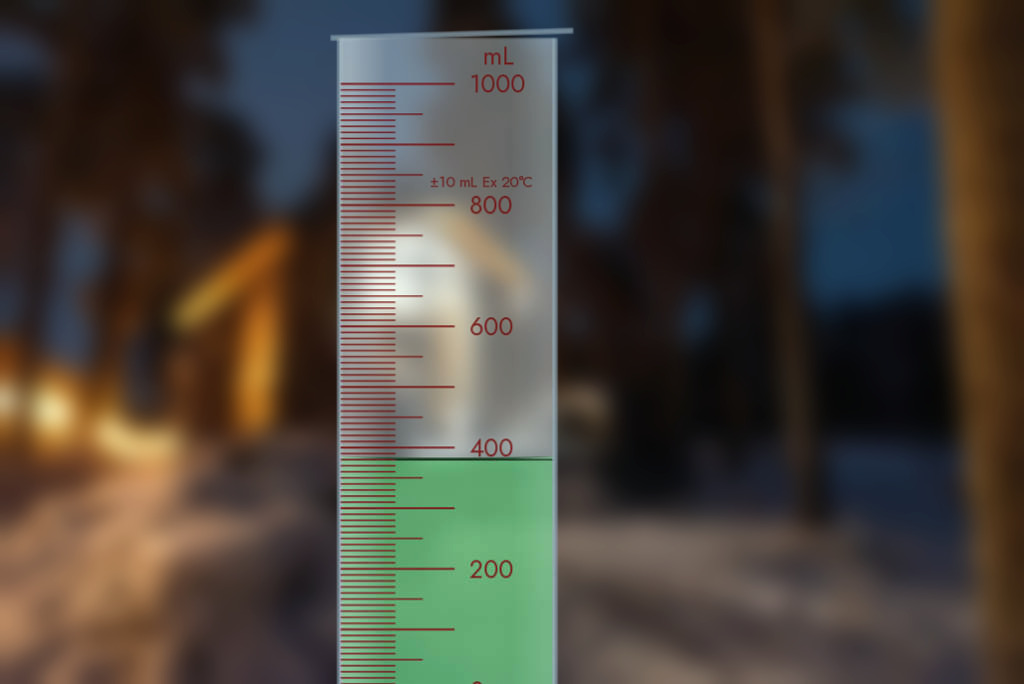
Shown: **380** mL
